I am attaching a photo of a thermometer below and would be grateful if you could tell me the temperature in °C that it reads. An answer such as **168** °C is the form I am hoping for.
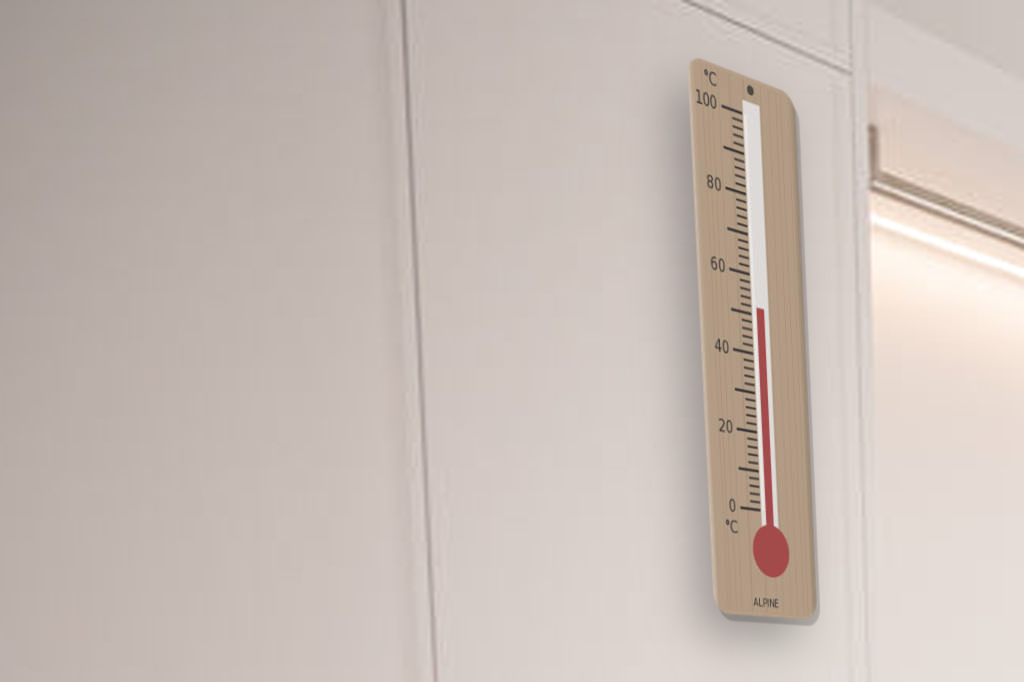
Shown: **52** °C
